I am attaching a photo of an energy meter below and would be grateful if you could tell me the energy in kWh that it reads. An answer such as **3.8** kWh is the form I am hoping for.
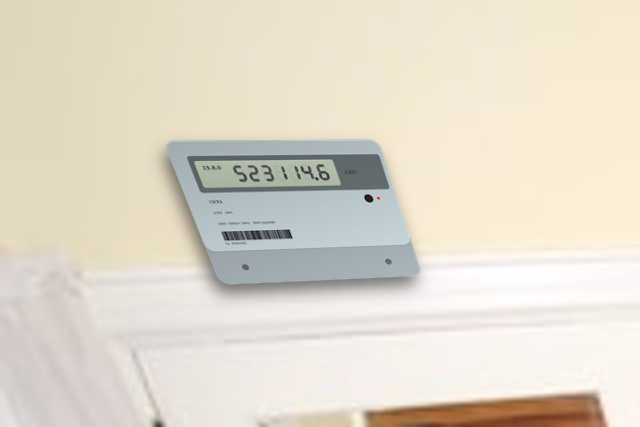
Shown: **523114.6** kWh
